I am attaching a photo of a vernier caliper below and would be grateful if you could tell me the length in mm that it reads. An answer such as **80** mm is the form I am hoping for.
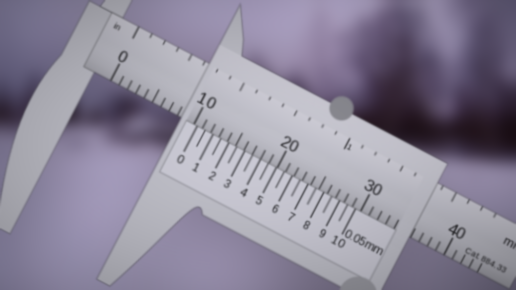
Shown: **10.4** mm
